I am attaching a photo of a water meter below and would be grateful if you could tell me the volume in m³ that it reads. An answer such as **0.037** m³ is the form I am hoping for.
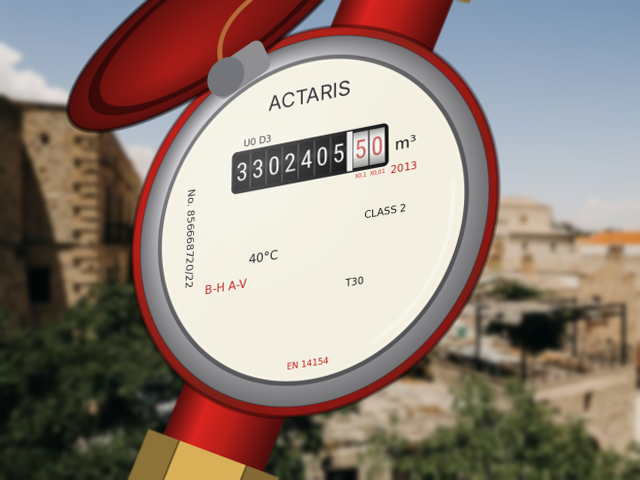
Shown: **3302405.50** m³
